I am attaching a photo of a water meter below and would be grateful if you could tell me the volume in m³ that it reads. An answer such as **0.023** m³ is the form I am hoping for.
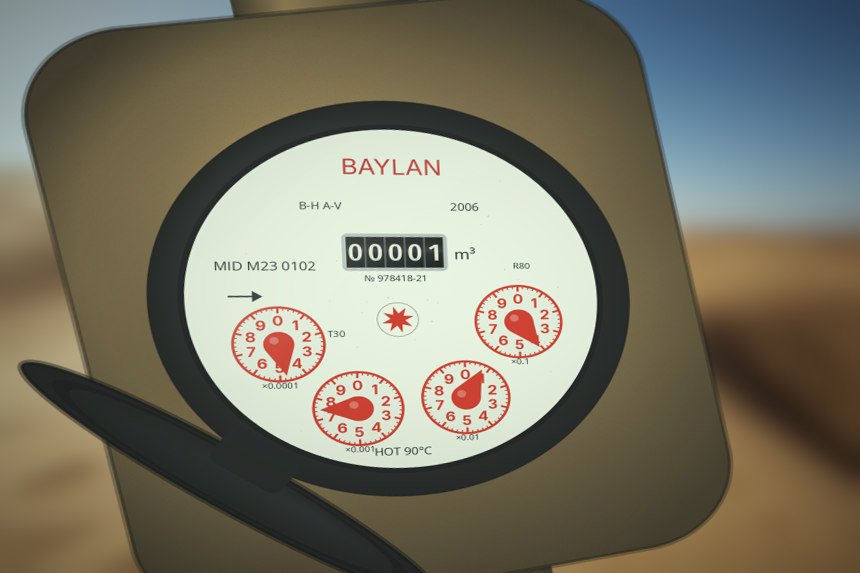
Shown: **1.4074** m³
